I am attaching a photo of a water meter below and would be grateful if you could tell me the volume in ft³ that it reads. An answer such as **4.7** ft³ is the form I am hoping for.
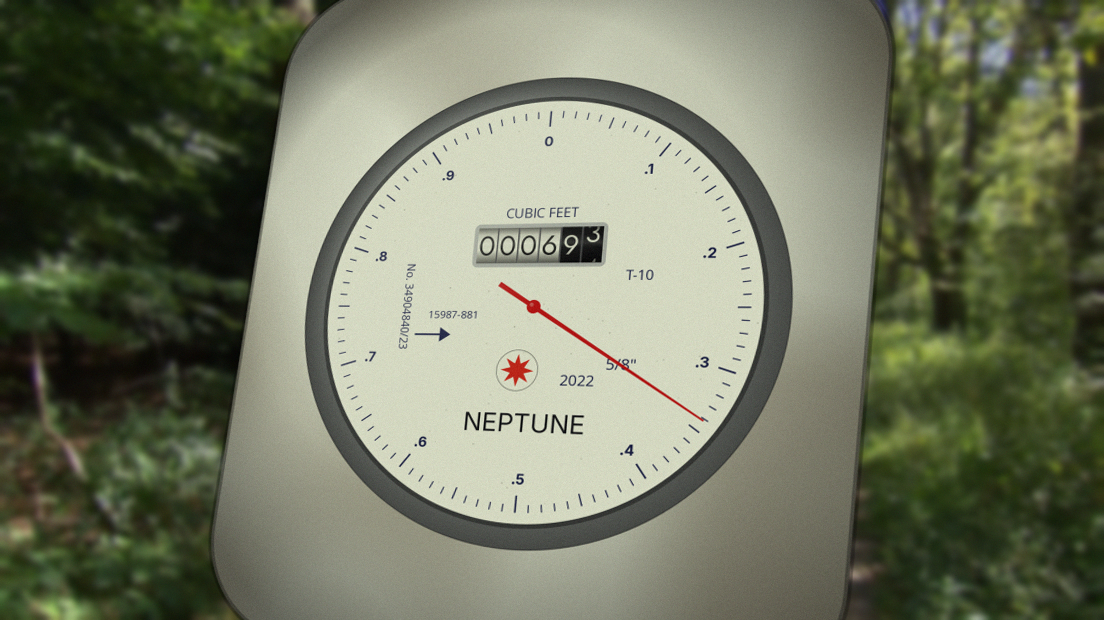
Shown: **693.34** ft³
